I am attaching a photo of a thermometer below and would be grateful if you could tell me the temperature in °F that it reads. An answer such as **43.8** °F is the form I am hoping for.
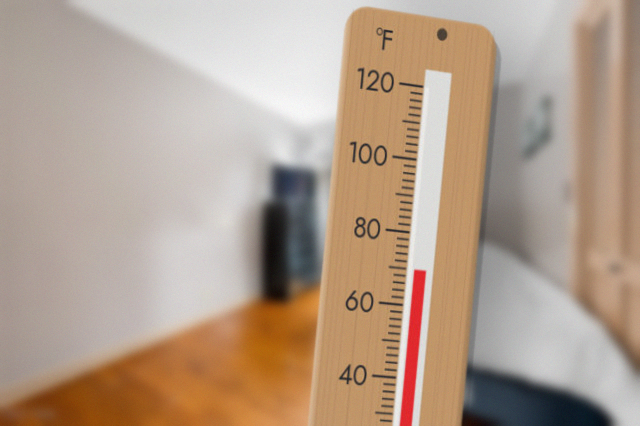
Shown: **70** °F
